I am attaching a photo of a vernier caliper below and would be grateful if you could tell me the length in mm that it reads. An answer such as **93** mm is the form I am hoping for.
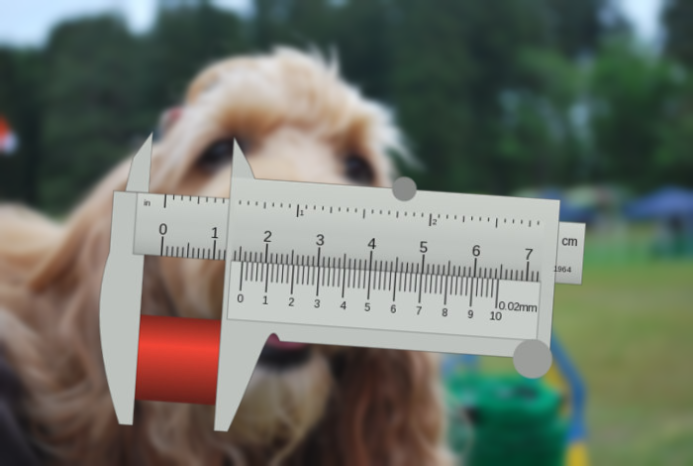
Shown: **15.5** mm
